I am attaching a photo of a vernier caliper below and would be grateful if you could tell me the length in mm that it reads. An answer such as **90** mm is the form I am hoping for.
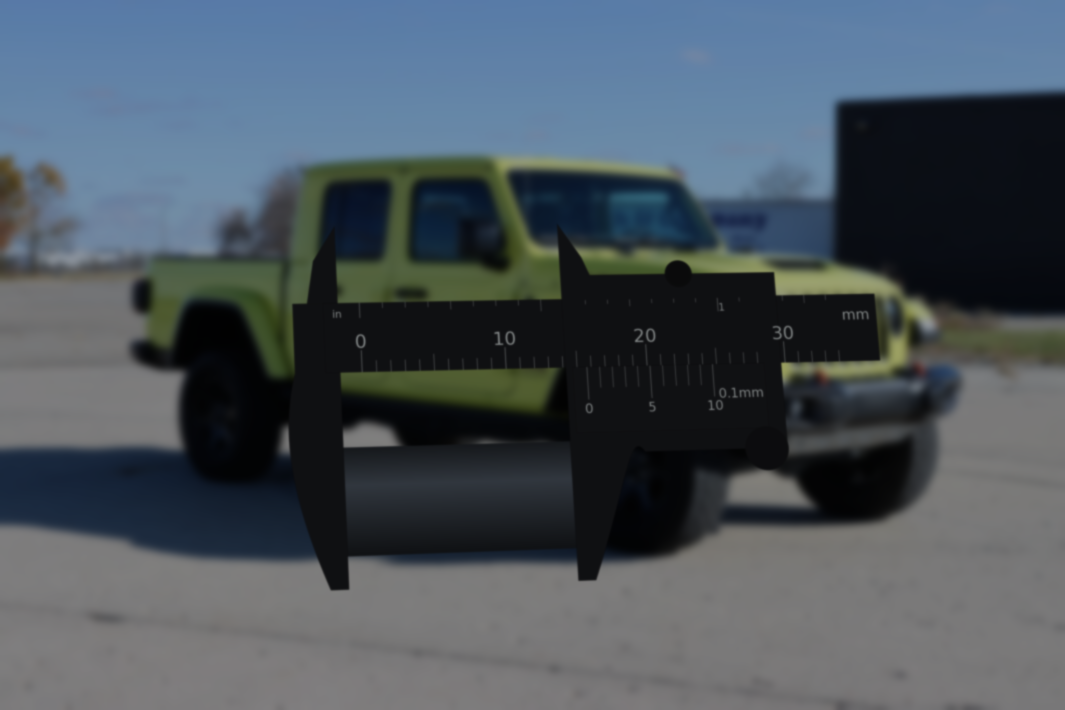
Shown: **15.7** mm
